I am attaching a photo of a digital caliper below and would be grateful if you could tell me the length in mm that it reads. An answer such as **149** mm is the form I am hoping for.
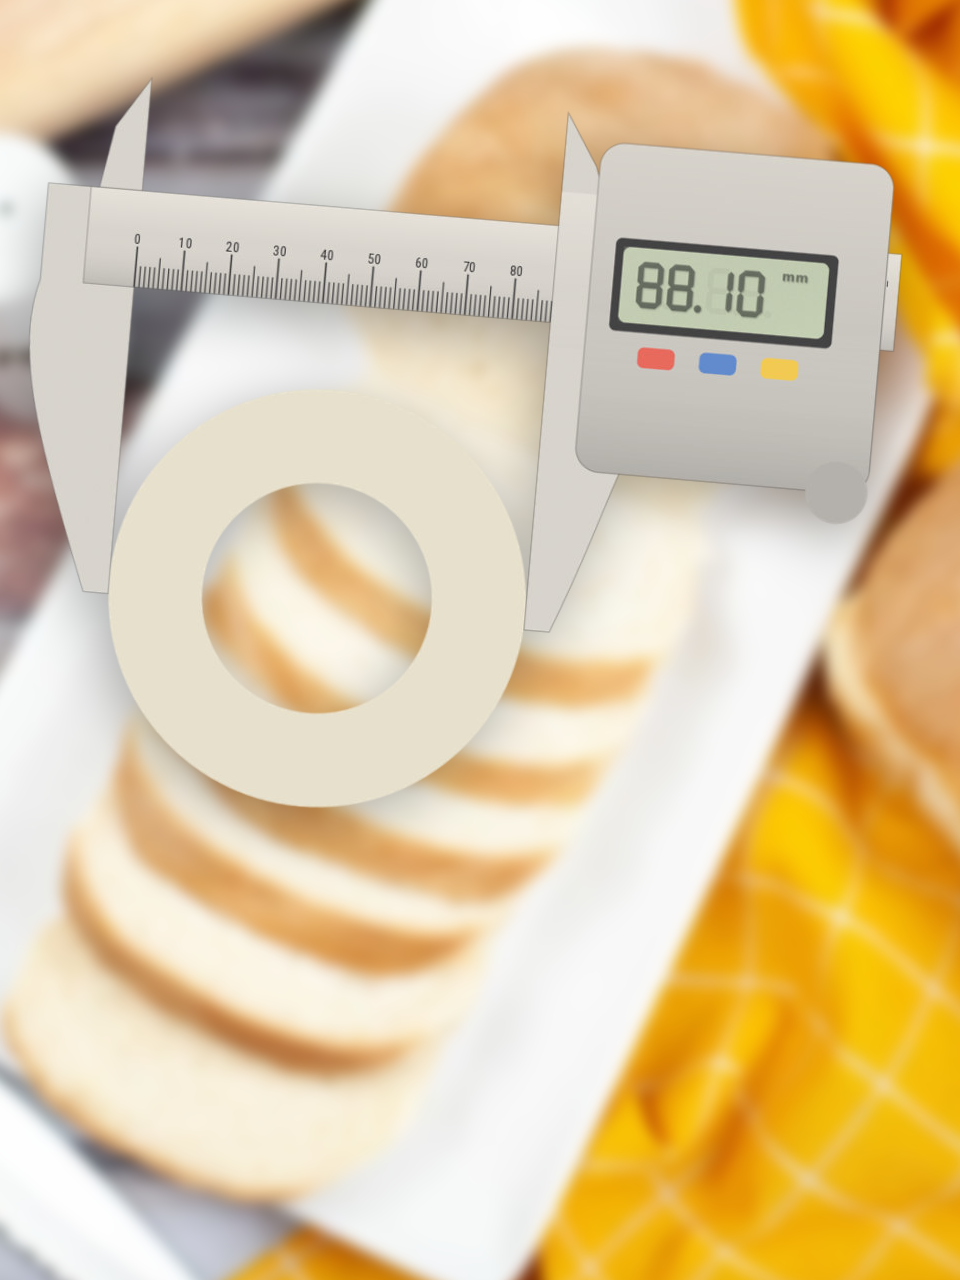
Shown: **88.10** mm
